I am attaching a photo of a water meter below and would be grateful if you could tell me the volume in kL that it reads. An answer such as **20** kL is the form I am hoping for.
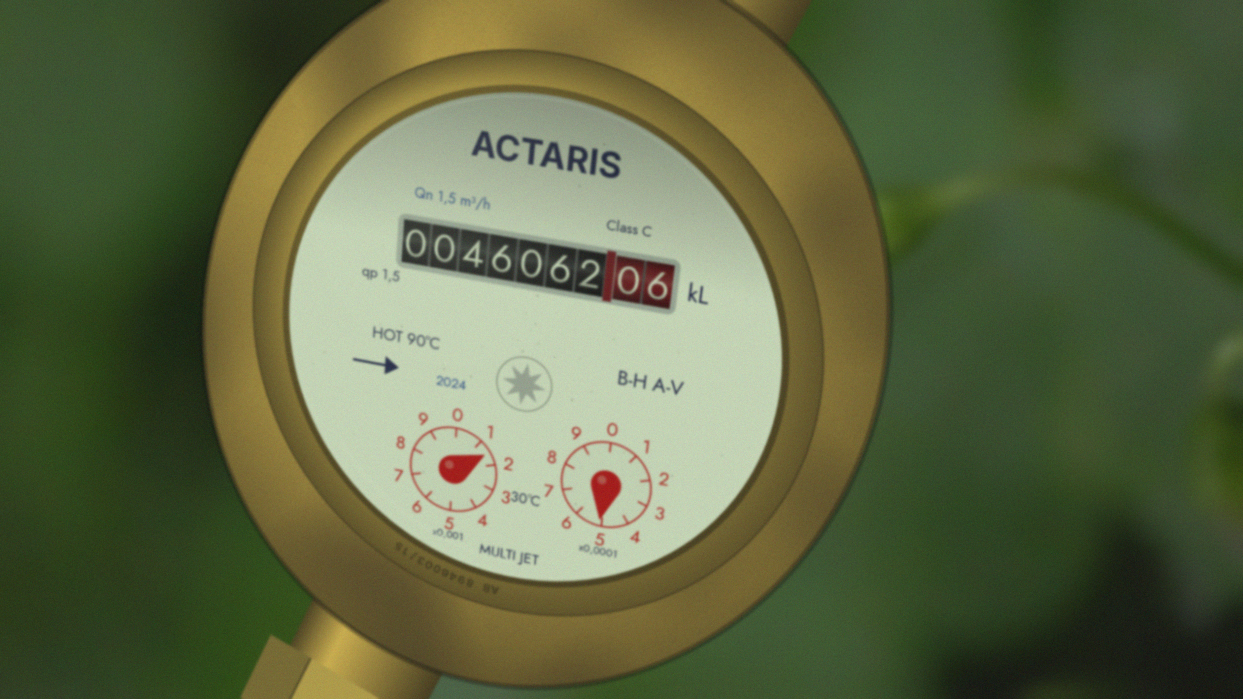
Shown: **46062.0615** kL
